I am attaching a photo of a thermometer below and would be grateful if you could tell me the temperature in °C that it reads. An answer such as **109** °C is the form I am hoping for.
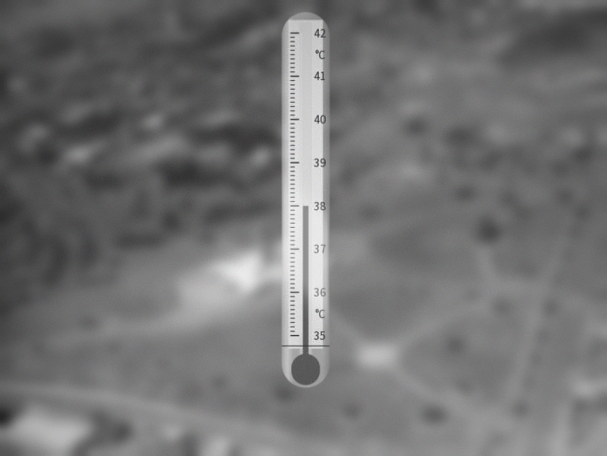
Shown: **38** °C
